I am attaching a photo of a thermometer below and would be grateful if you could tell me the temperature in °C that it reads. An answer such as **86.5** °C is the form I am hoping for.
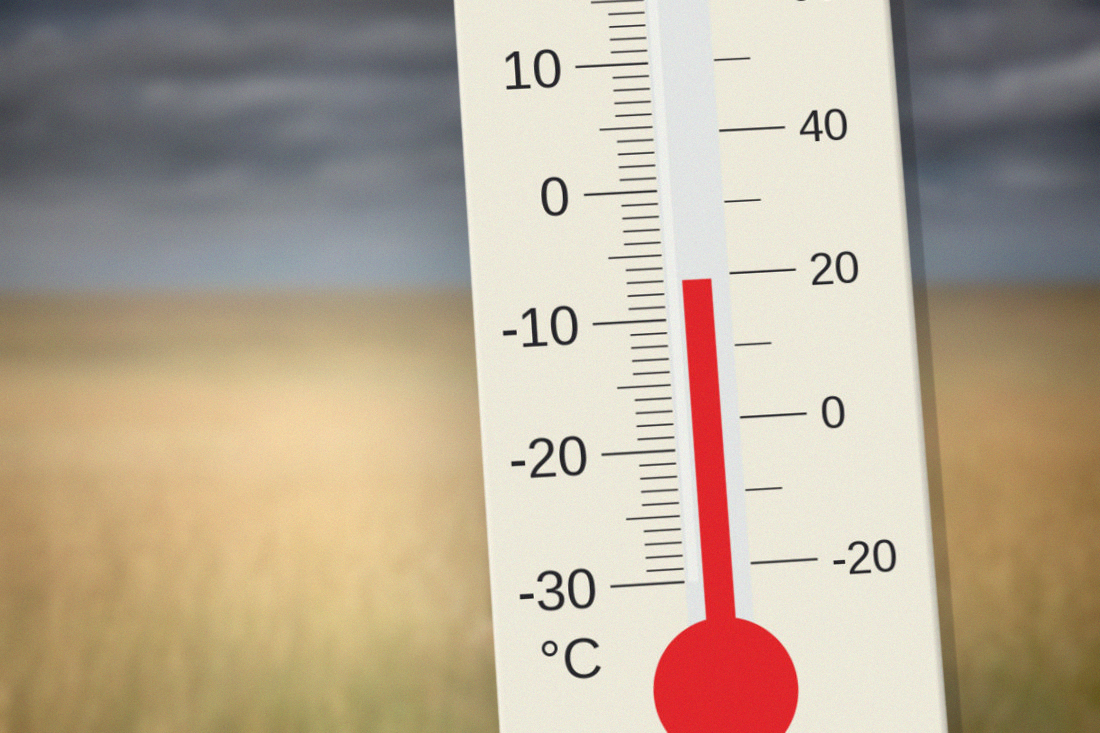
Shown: **-7** °C
